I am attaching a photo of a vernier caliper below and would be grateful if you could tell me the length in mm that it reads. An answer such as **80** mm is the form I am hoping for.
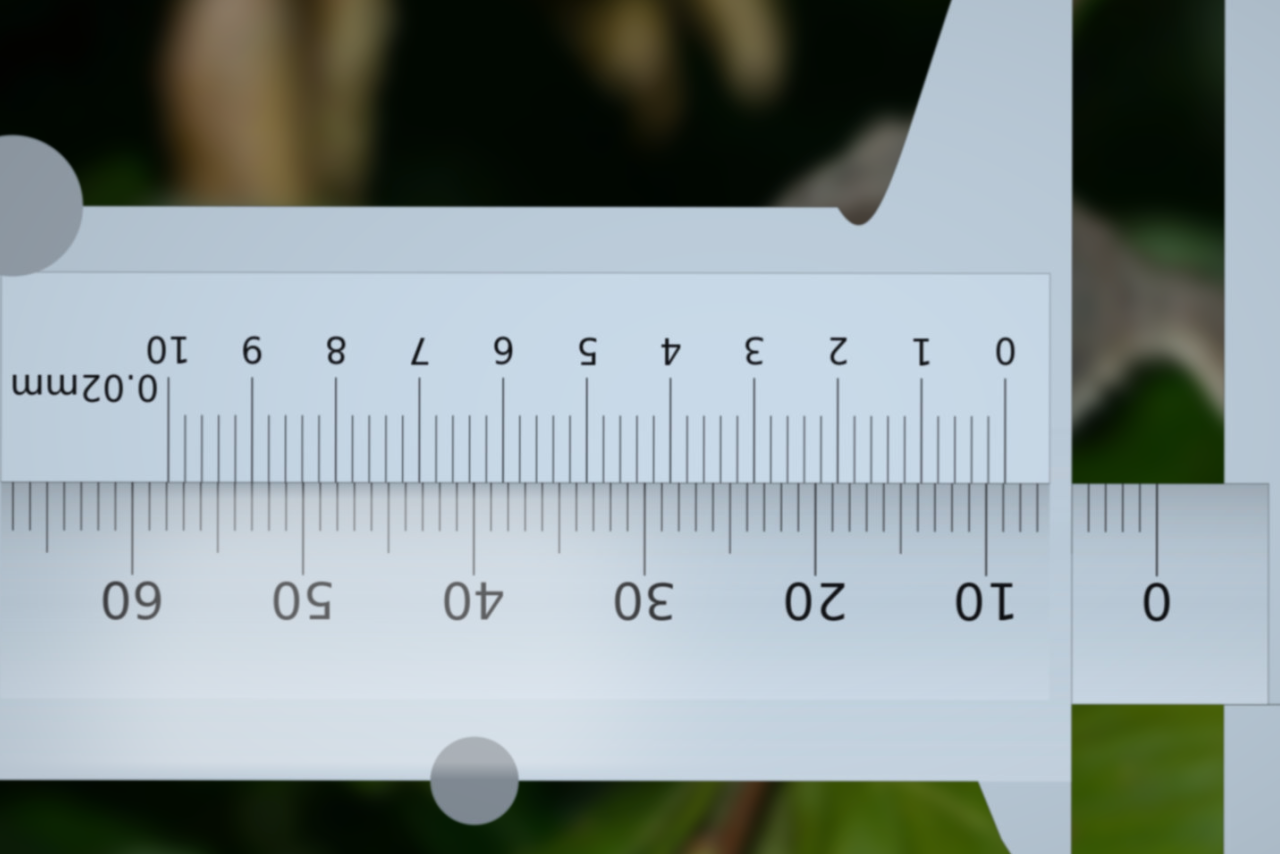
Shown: **8.9** mm
